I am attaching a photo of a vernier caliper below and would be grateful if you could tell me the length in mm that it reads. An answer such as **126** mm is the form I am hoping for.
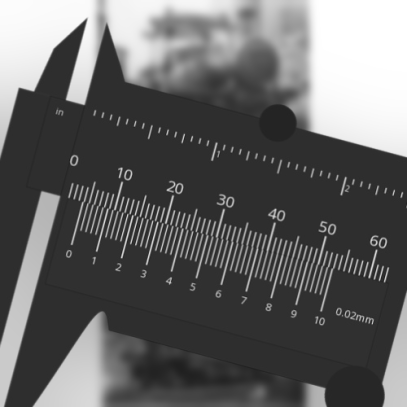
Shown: **3.8** mm
